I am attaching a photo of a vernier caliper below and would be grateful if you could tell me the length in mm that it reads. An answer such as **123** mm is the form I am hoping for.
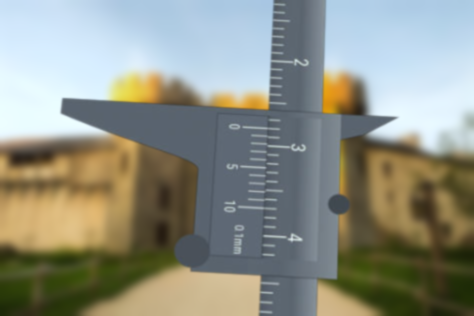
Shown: **28.0** mm
